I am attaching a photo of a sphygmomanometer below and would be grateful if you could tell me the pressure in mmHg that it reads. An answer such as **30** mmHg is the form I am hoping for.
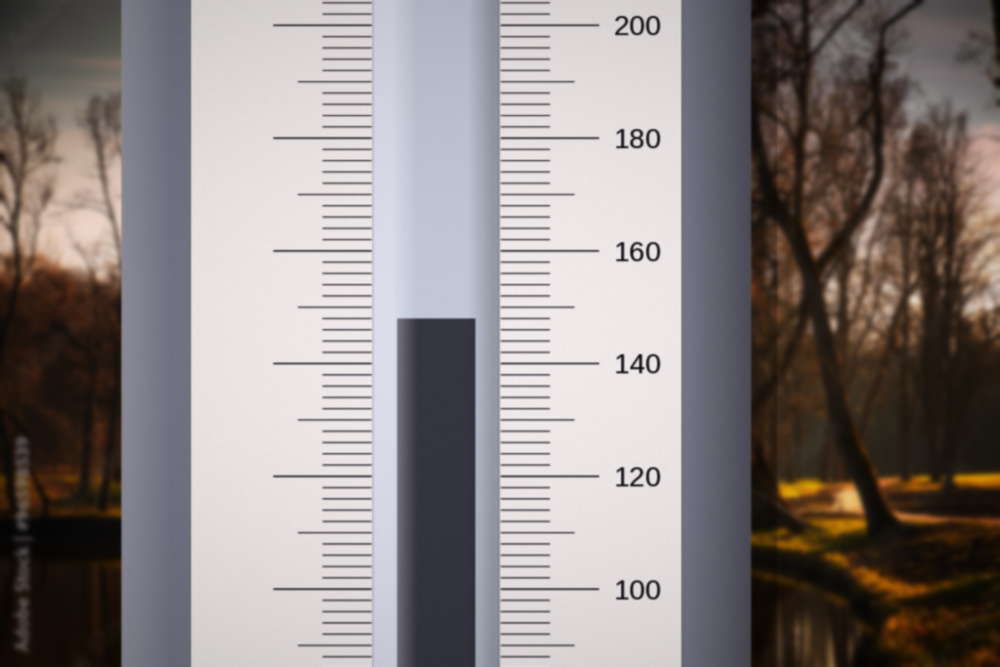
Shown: **148** mmHg
